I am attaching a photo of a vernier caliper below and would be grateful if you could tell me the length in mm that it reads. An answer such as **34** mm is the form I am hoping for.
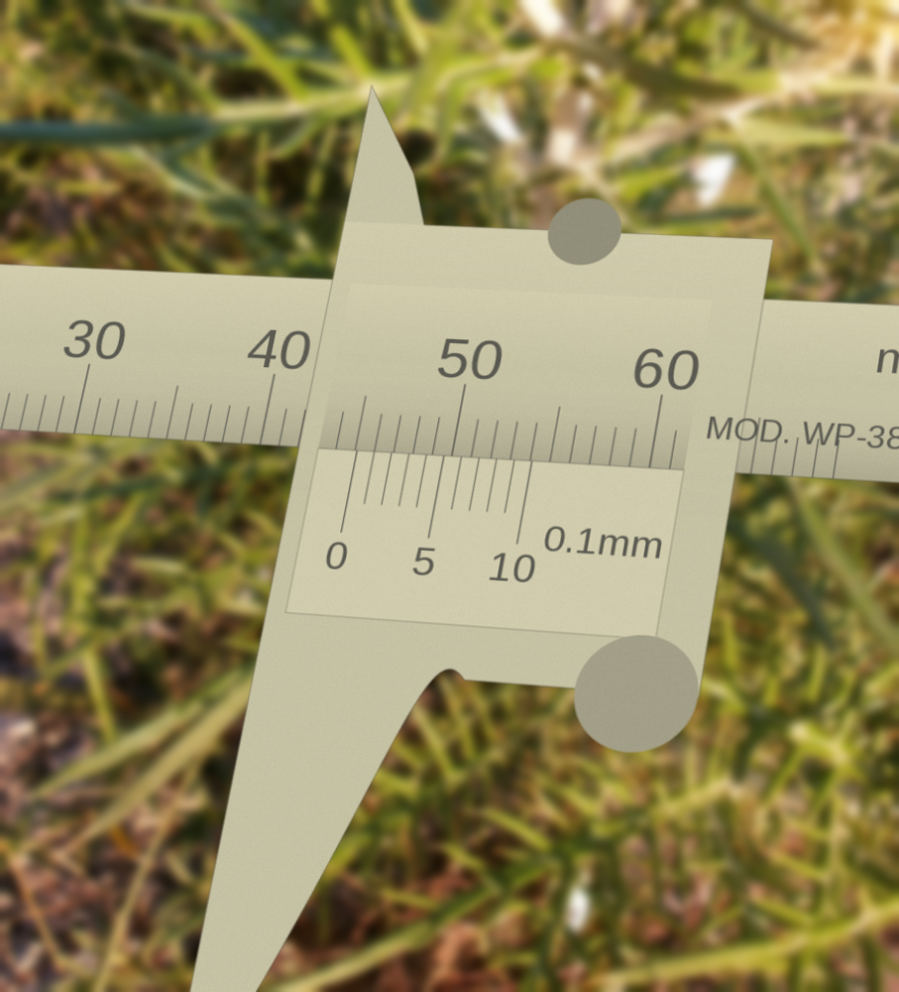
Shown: **45.1** mm
